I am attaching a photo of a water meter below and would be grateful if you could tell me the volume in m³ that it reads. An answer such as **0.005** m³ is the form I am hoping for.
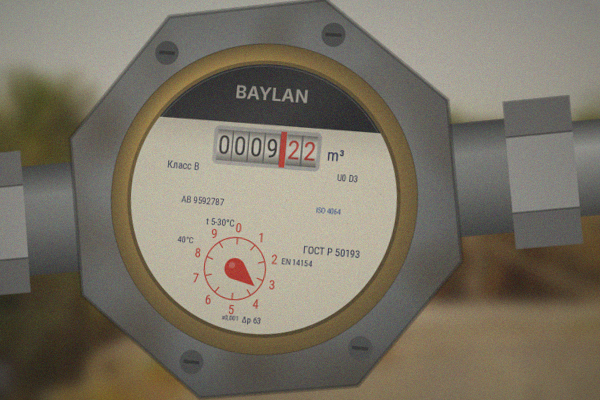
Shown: **9.223** m³
